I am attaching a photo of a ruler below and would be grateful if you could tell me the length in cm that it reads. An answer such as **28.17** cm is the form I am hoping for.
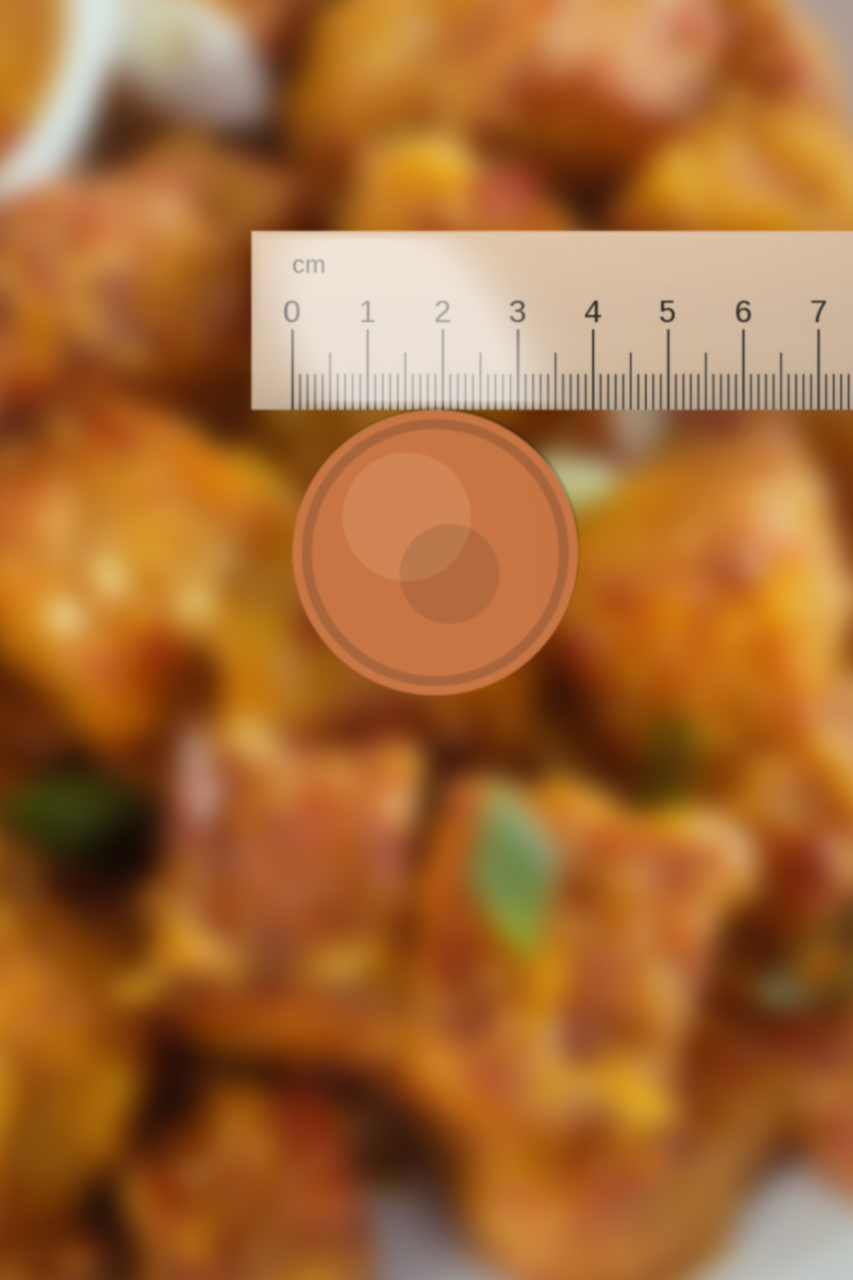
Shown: **3.8** cm
